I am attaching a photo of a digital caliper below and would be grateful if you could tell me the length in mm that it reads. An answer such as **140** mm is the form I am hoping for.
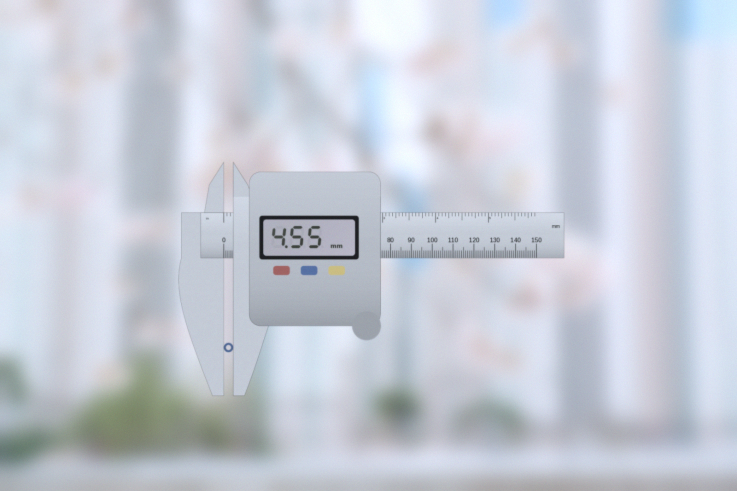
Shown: **4.55** mm
